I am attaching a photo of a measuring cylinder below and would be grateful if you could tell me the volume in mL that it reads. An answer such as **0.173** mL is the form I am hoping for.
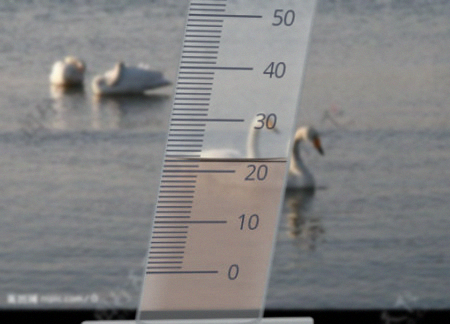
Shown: **22** mL
